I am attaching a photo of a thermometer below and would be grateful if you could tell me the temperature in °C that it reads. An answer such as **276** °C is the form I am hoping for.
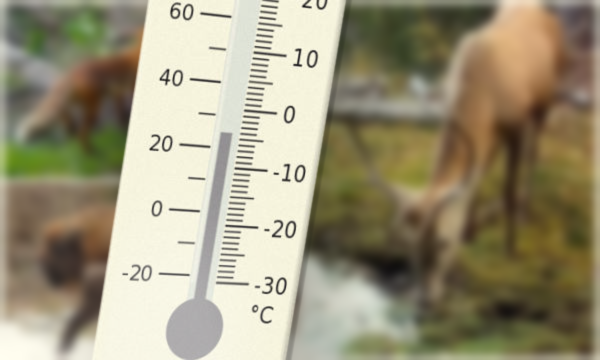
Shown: **-4** °C
